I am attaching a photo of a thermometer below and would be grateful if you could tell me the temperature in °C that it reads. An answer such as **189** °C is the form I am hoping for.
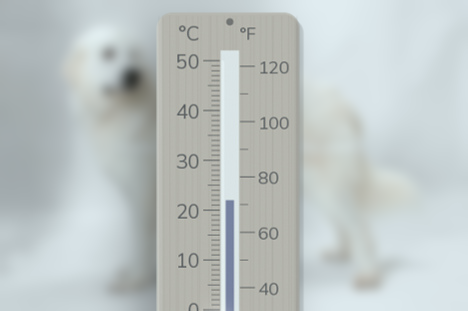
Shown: **22** °C
